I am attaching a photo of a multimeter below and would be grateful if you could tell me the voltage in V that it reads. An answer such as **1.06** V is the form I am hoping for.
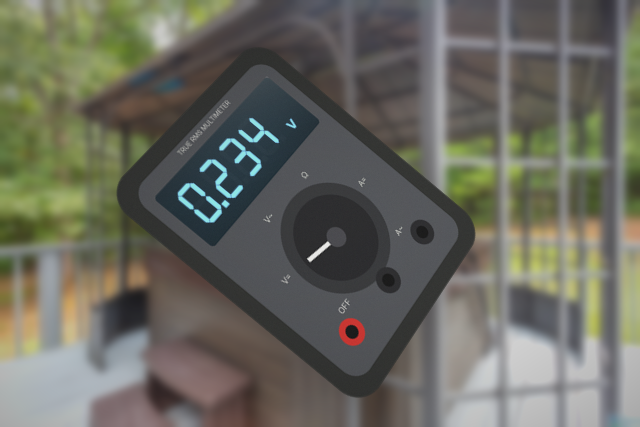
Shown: **0.234** V
